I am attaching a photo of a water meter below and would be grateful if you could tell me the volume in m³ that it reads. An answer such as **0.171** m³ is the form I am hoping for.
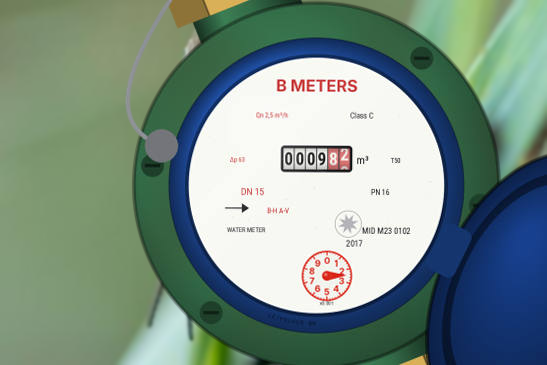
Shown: **9.822** m³
